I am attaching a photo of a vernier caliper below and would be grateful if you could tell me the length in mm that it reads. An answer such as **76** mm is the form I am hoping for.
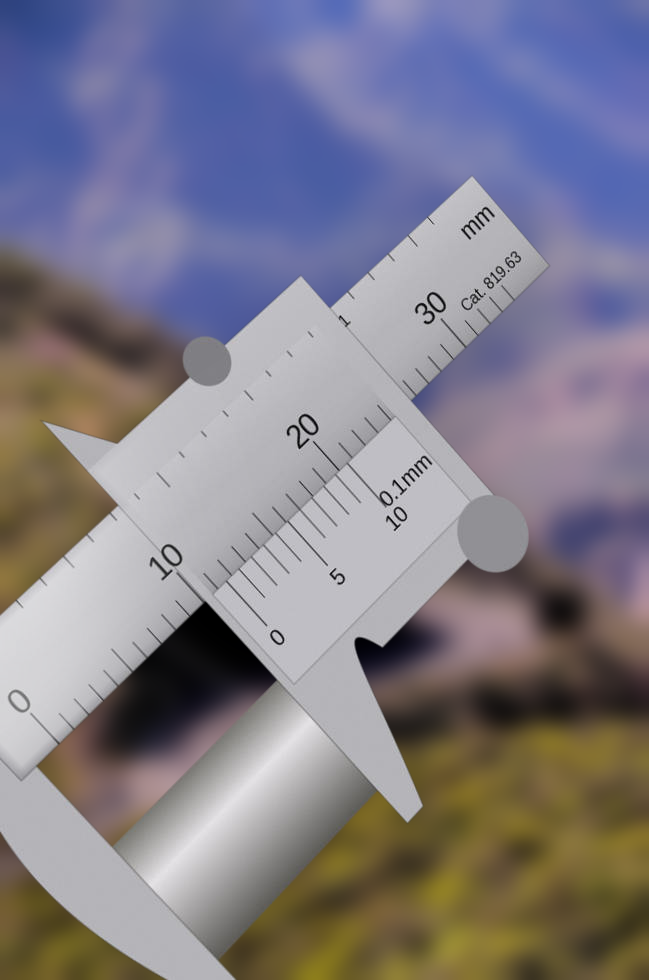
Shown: **11.6** mm
